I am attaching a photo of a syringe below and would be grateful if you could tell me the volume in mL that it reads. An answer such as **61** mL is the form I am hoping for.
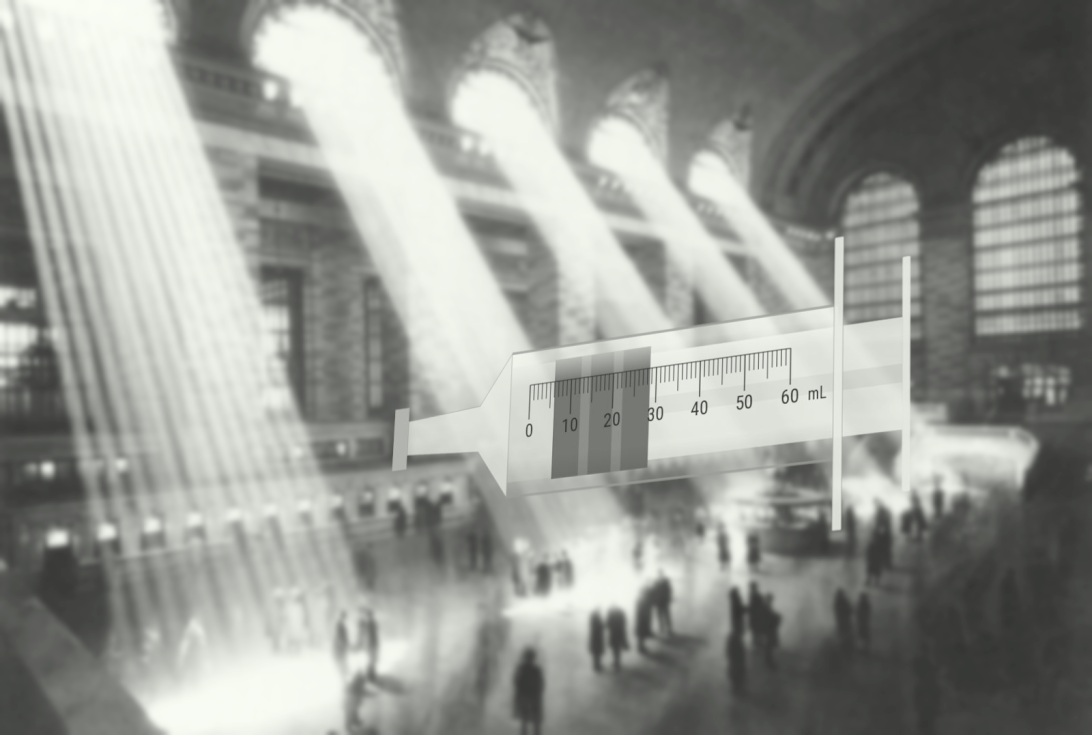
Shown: **6** mL
